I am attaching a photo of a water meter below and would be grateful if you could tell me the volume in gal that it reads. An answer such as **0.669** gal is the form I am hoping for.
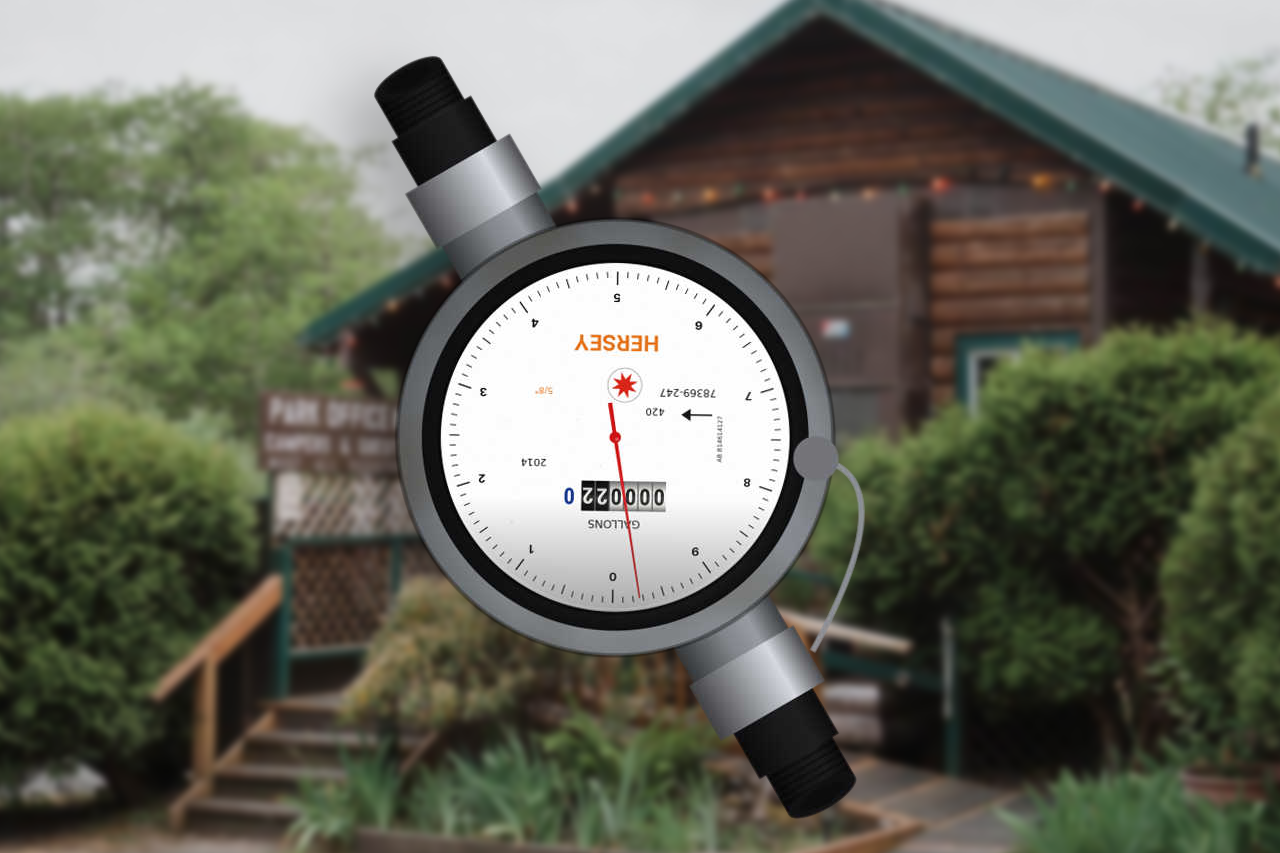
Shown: **219.7** gal
